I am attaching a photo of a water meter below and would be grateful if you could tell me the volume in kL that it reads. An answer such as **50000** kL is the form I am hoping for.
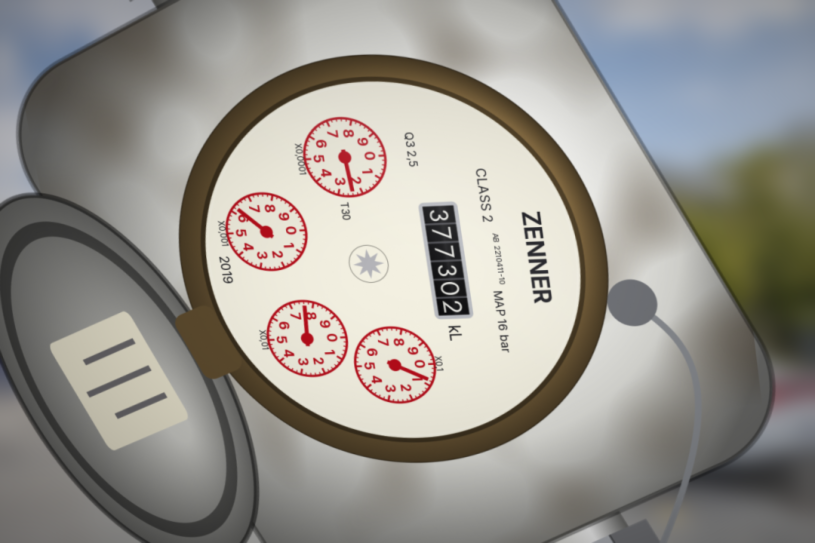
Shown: **377302.0762** kL
